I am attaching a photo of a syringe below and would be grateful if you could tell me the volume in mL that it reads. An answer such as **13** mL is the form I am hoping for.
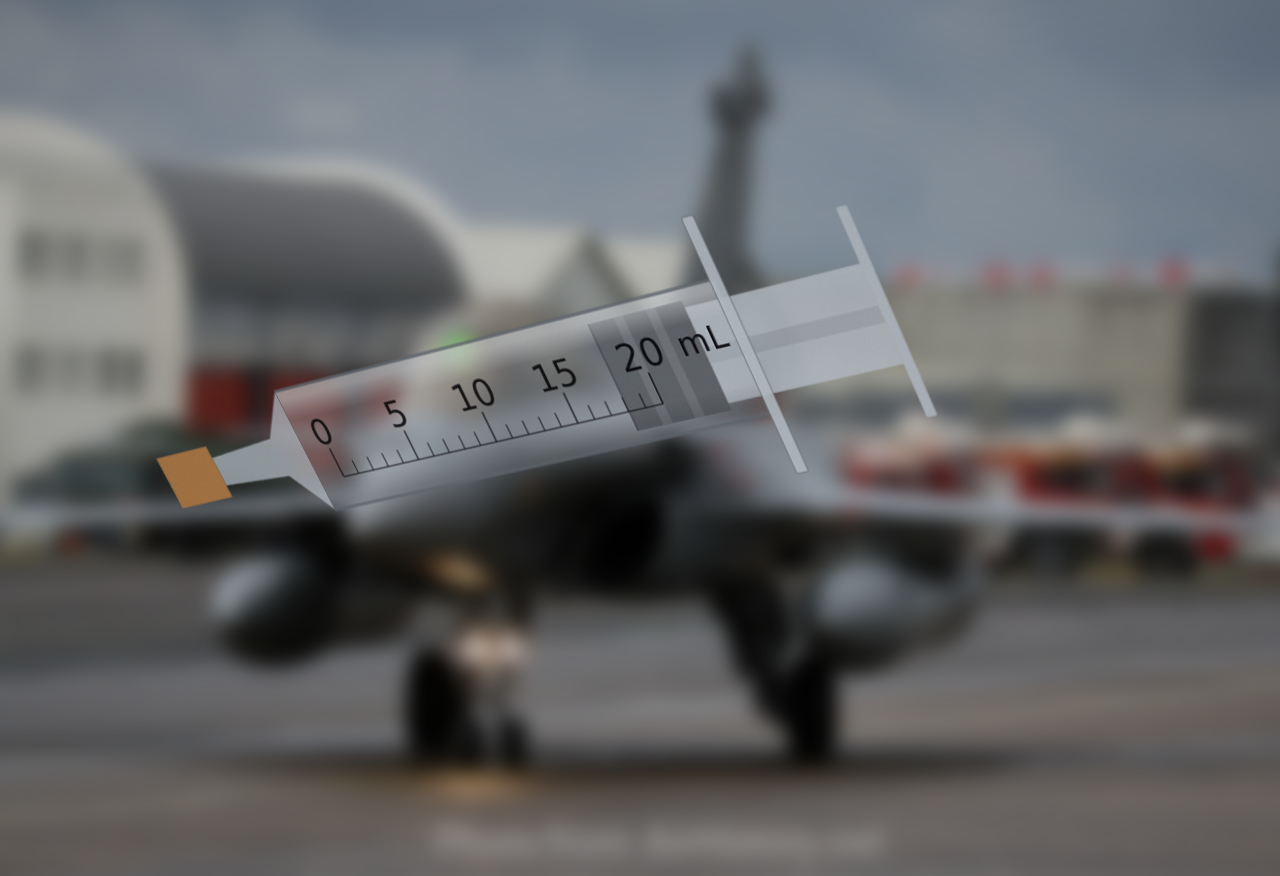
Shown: **18** mL
